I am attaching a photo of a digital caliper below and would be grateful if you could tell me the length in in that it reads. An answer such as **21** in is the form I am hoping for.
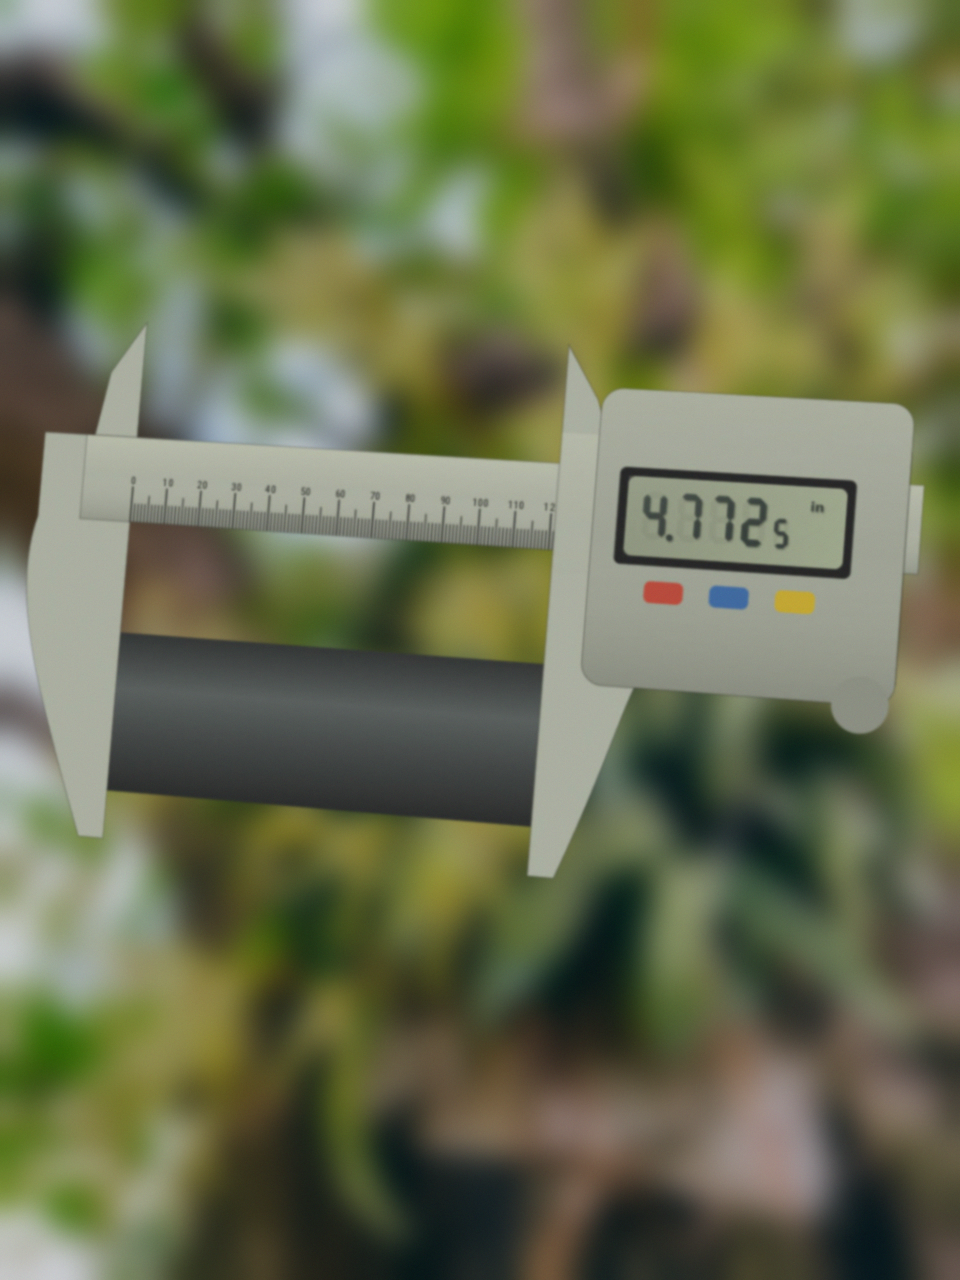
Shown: **4.7725** in
